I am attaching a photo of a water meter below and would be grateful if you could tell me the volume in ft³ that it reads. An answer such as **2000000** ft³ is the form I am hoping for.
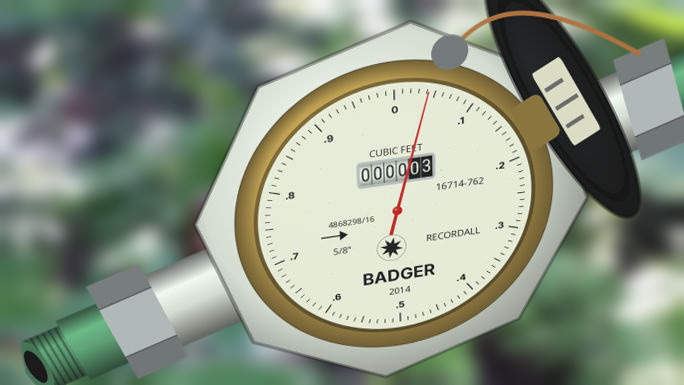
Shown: **3.04** ft³
